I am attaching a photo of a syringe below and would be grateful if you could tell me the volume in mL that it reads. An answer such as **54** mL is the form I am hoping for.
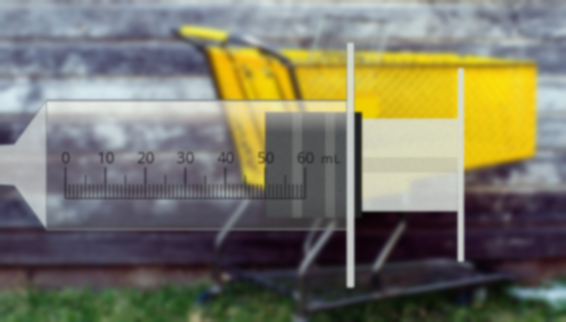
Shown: **50** mL
